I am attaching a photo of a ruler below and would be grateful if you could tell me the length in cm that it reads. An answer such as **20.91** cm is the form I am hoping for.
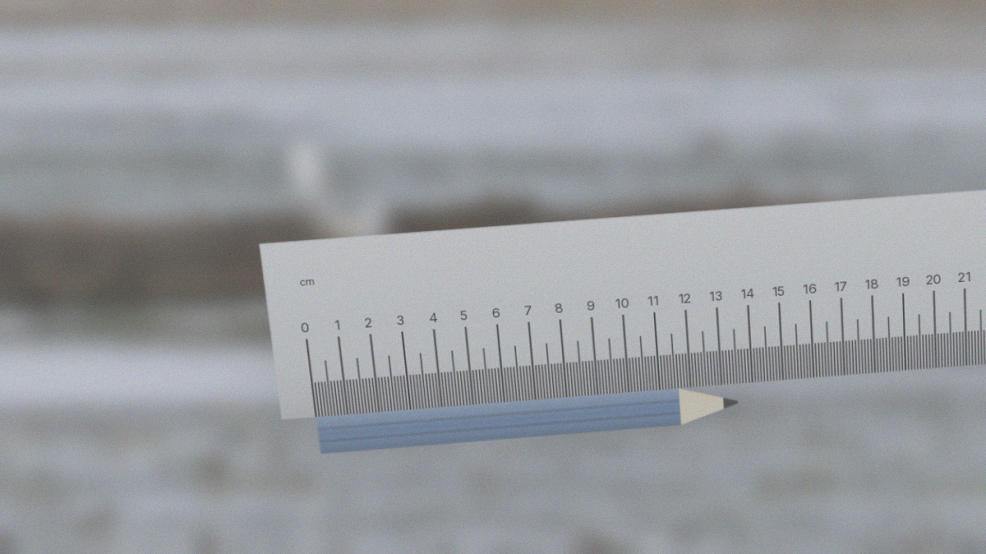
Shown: **13.5** cm
